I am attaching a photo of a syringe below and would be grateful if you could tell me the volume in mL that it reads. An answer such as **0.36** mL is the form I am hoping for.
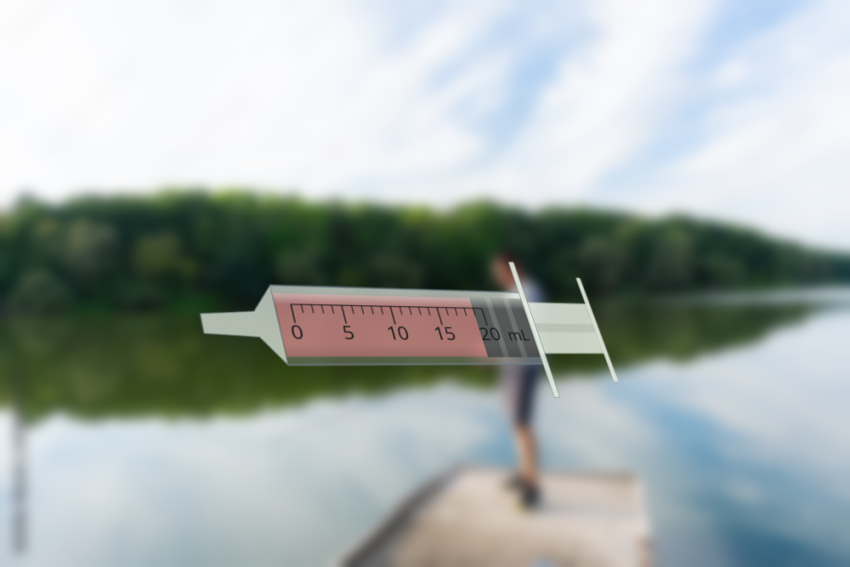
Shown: **19** mL
